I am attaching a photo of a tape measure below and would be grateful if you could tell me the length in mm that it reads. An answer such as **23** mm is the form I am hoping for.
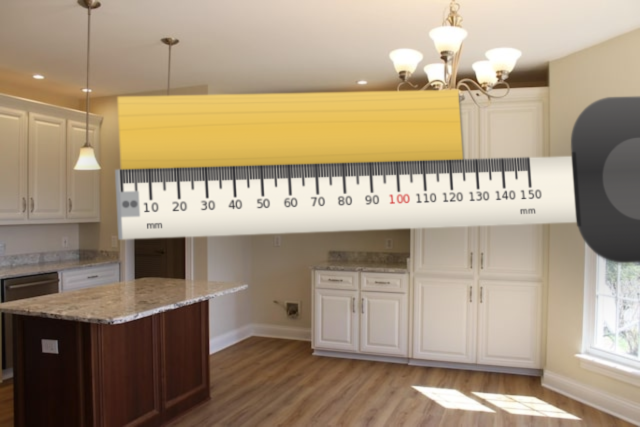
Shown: **125** mm
